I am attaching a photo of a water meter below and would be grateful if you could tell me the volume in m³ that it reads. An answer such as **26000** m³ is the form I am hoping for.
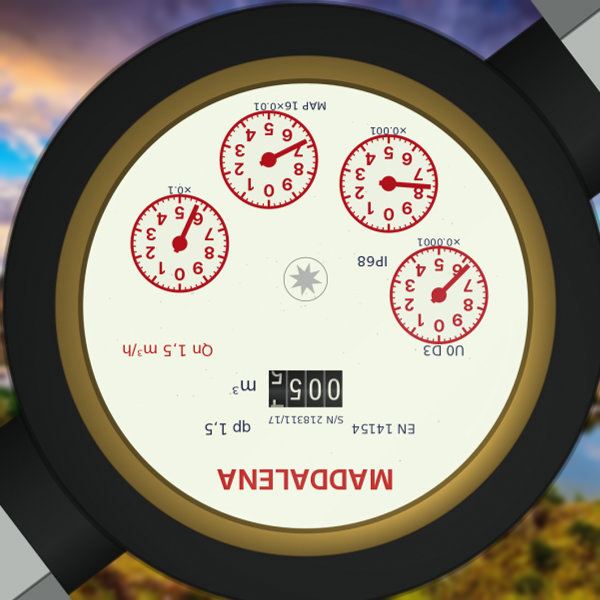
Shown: **54.5676** m³
